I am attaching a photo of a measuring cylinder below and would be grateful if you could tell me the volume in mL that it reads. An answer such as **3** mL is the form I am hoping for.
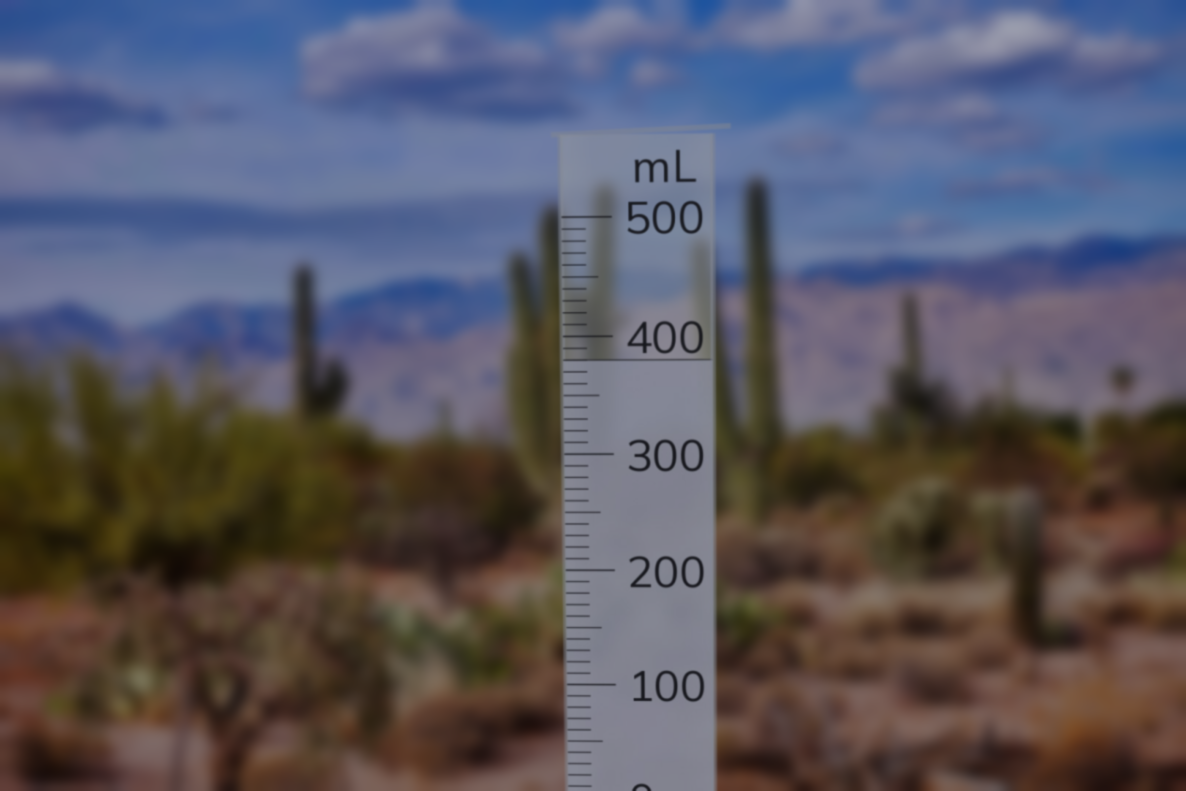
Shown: **380** mL
